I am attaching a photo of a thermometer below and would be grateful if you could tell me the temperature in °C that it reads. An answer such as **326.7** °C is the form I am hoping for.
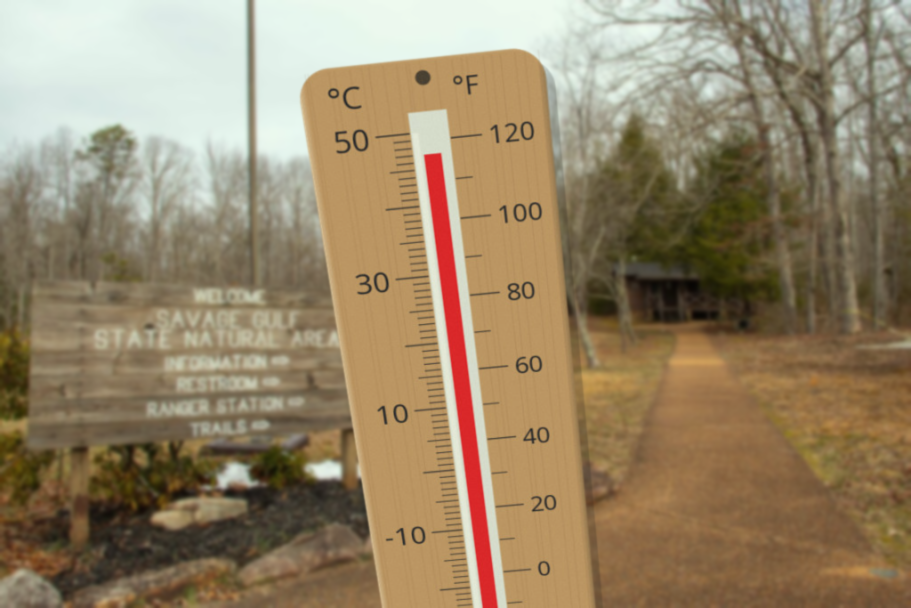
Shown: **47** °C
